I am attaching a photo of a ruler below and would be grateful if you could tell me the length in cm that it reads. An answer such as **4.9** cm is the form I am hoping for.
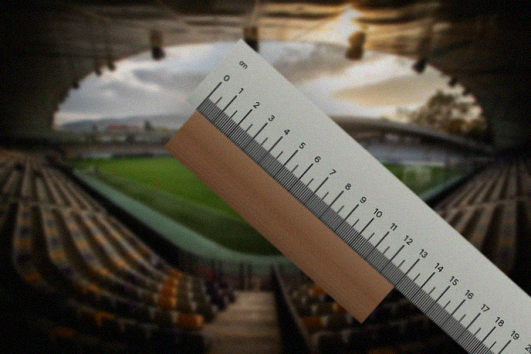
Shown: **13** cm
